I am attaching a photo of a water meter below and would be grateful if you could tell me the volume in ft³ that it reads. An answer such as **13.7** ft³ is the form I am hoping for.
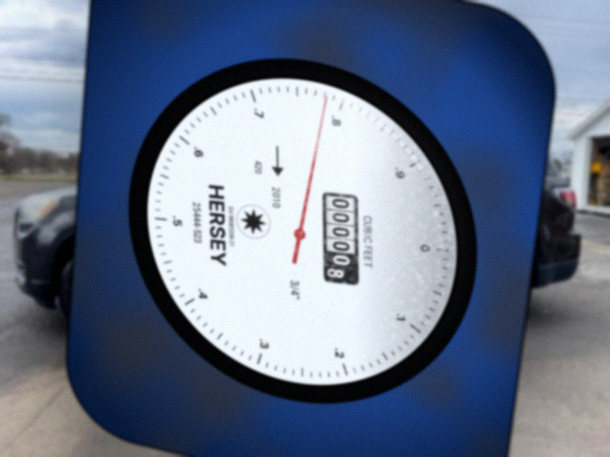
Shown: **7.78** ft³
